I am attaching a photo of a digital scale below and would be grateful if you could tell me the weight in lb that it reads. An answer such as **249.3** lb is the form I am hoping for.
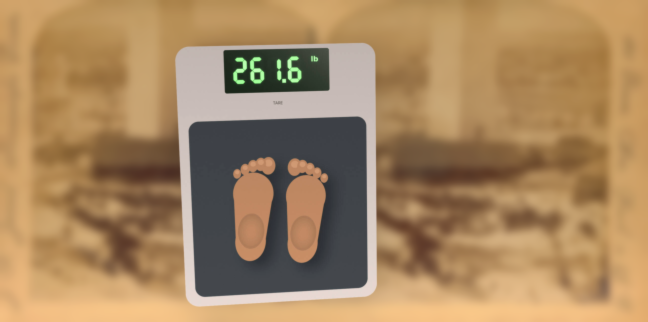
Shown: **261.6** lb
